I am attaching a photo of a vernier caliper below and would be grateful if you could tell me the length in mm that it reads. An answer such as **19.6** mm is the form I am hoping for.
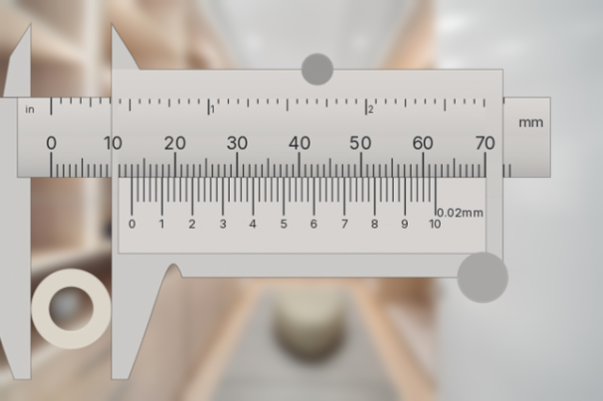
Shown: **13.0** mm
